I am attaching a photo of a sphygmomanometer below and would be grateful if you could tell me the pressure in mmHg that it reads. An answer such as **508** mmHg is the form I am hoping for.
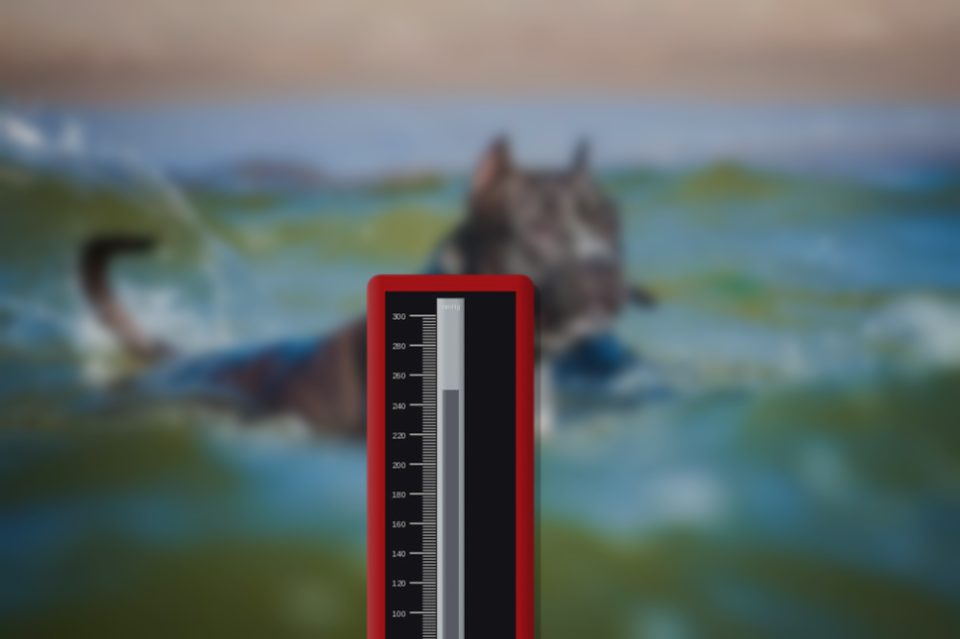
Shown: **250** mmHg
